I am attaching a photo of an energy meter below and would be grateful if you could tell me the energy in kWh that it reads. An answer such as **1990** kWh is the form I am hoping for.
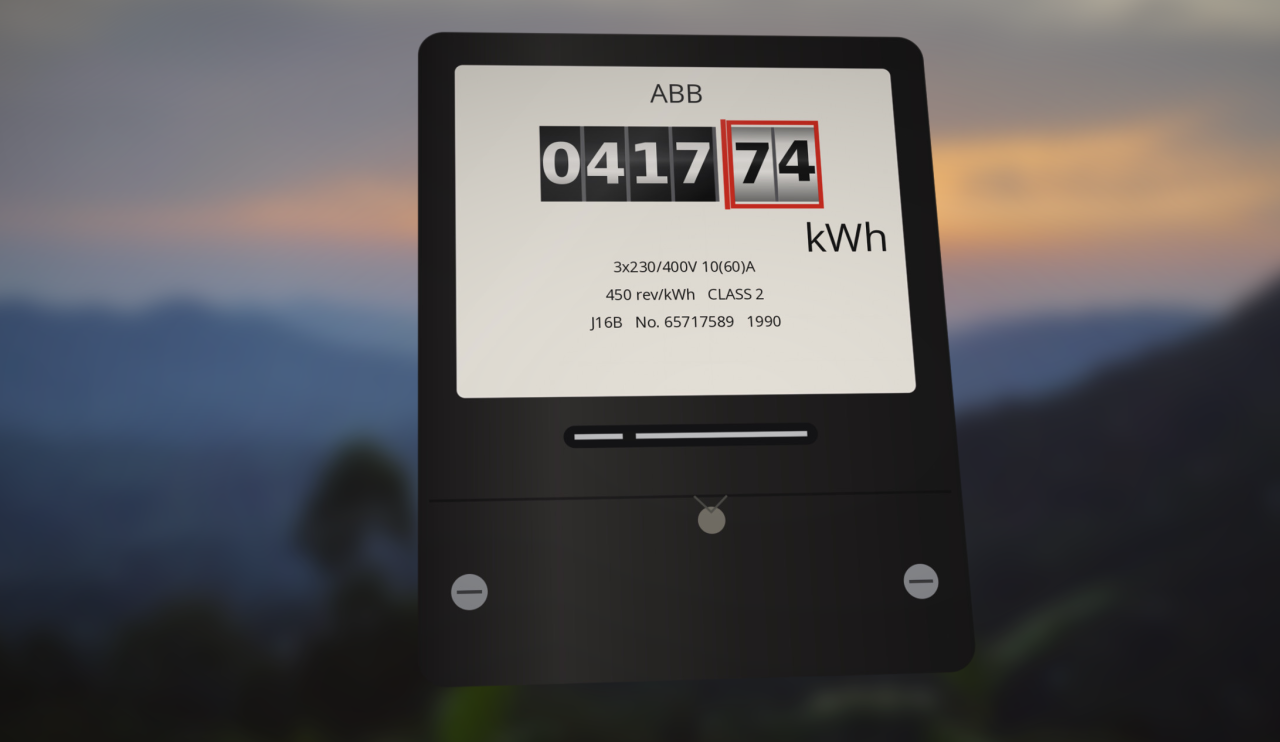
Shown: **417.74** kWh
